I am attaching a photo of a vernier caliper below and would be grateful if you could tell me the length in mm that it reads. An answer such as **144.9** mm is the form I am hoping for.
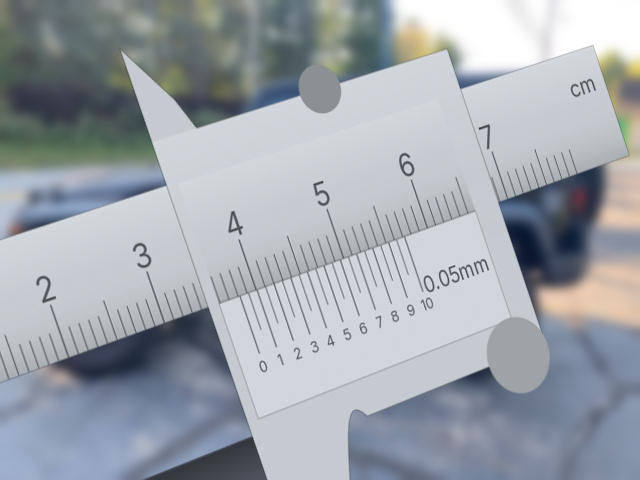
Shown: **38.2** mm
